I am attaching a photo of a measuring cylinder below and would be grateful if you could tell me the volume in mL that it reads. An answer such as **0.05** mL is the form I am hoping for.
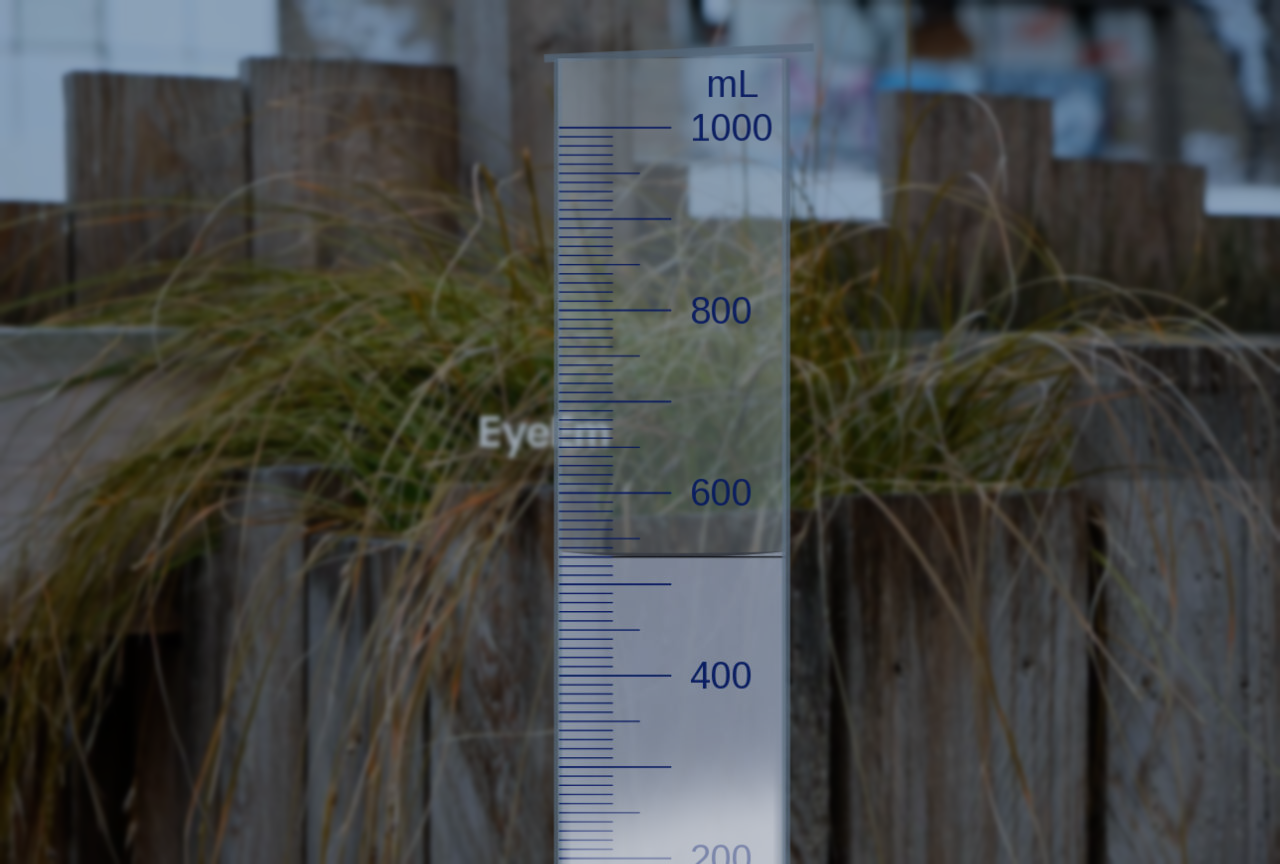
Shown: **530** mL
